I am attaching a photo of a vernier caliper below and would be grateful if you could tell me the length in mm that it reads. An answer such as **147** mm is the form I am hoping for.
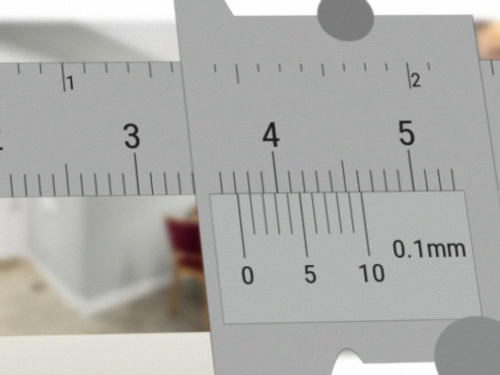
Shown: **37.1** mm
